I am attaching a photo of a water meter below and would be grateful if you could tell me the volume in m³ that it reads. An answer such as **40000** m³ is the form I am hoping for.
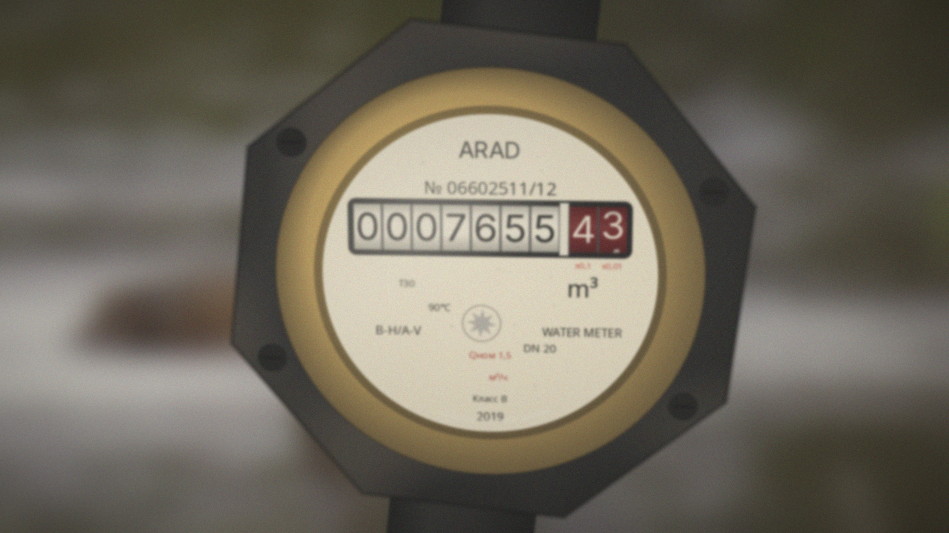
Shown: **7655.43** m³
